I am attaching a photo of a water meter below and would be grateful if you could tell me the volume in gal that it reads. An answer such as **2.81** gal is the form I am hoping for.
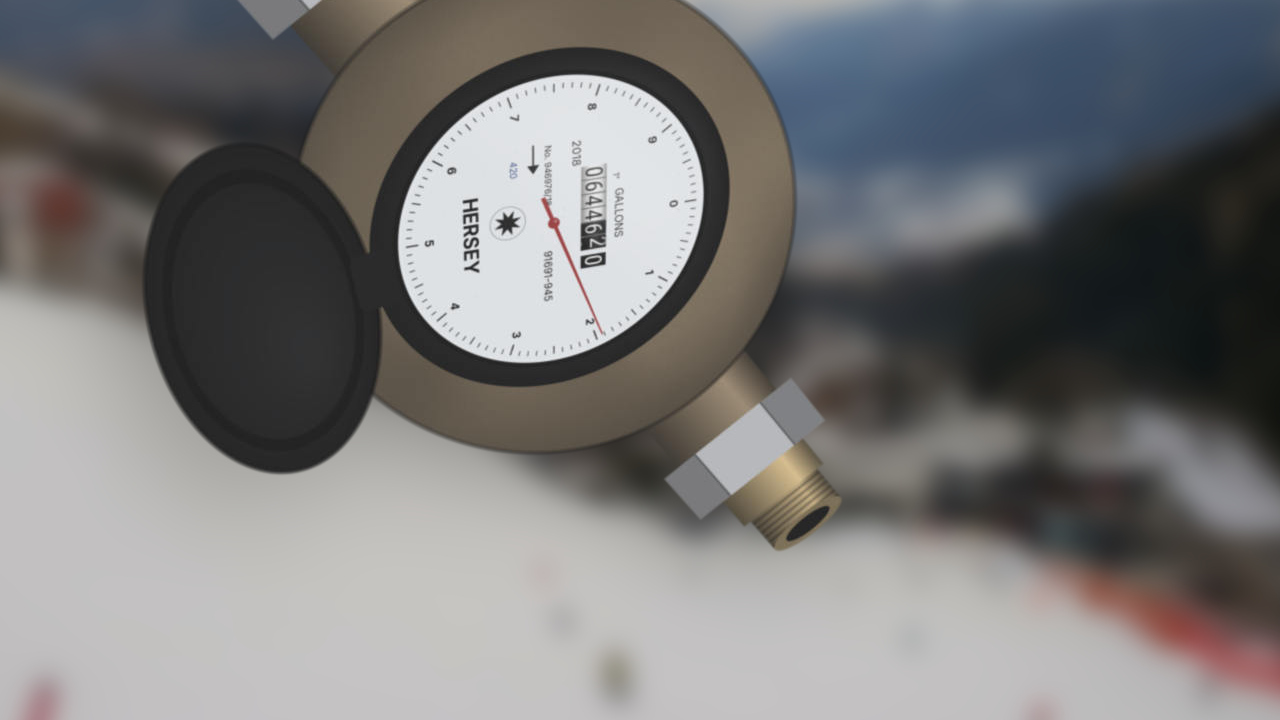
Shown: **644621.9** gal
